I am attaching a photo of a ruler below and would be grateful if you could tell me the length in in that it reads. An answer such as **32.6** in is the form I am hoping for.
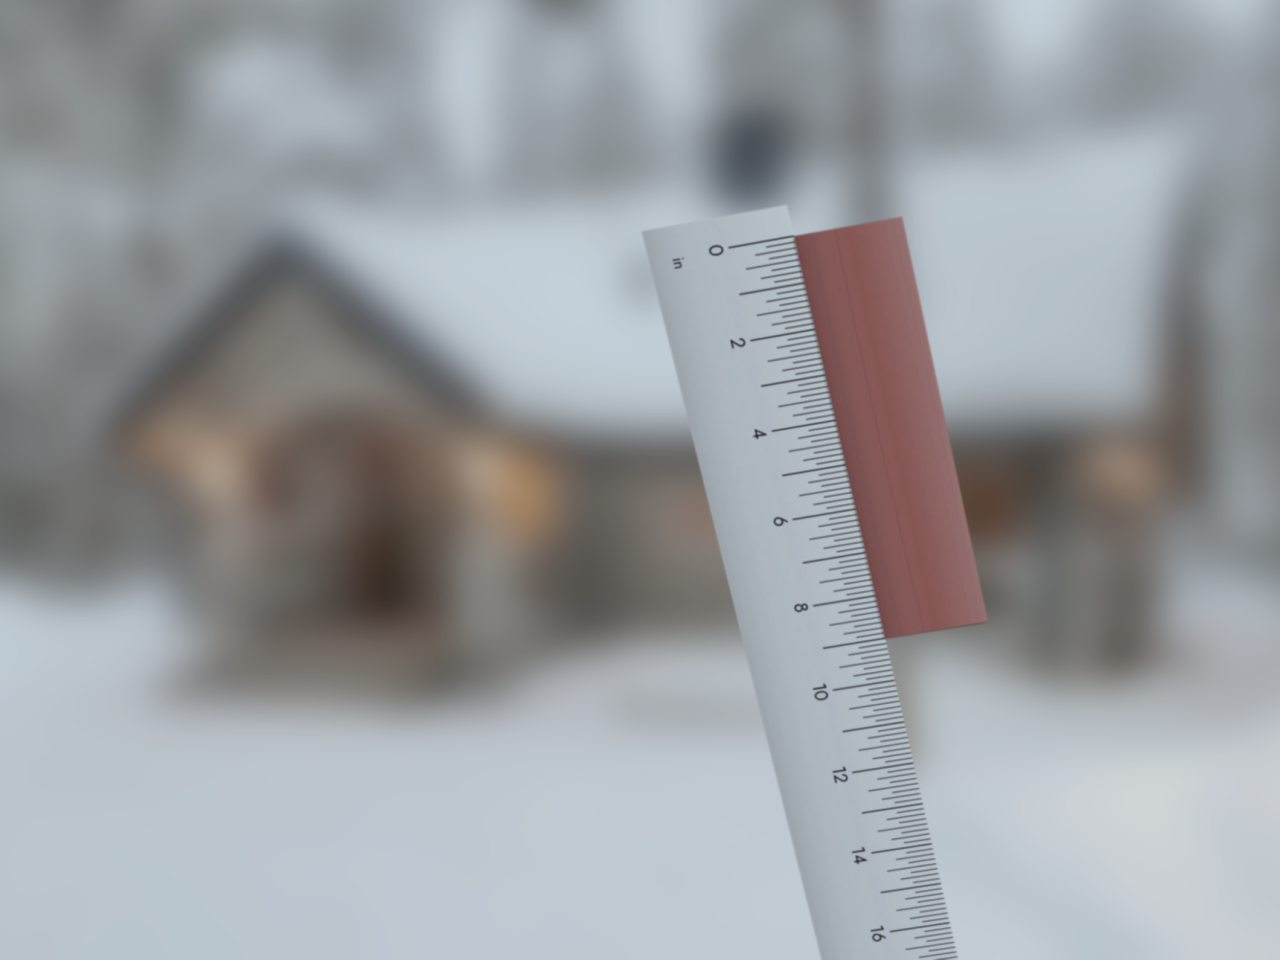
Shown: **9** in
